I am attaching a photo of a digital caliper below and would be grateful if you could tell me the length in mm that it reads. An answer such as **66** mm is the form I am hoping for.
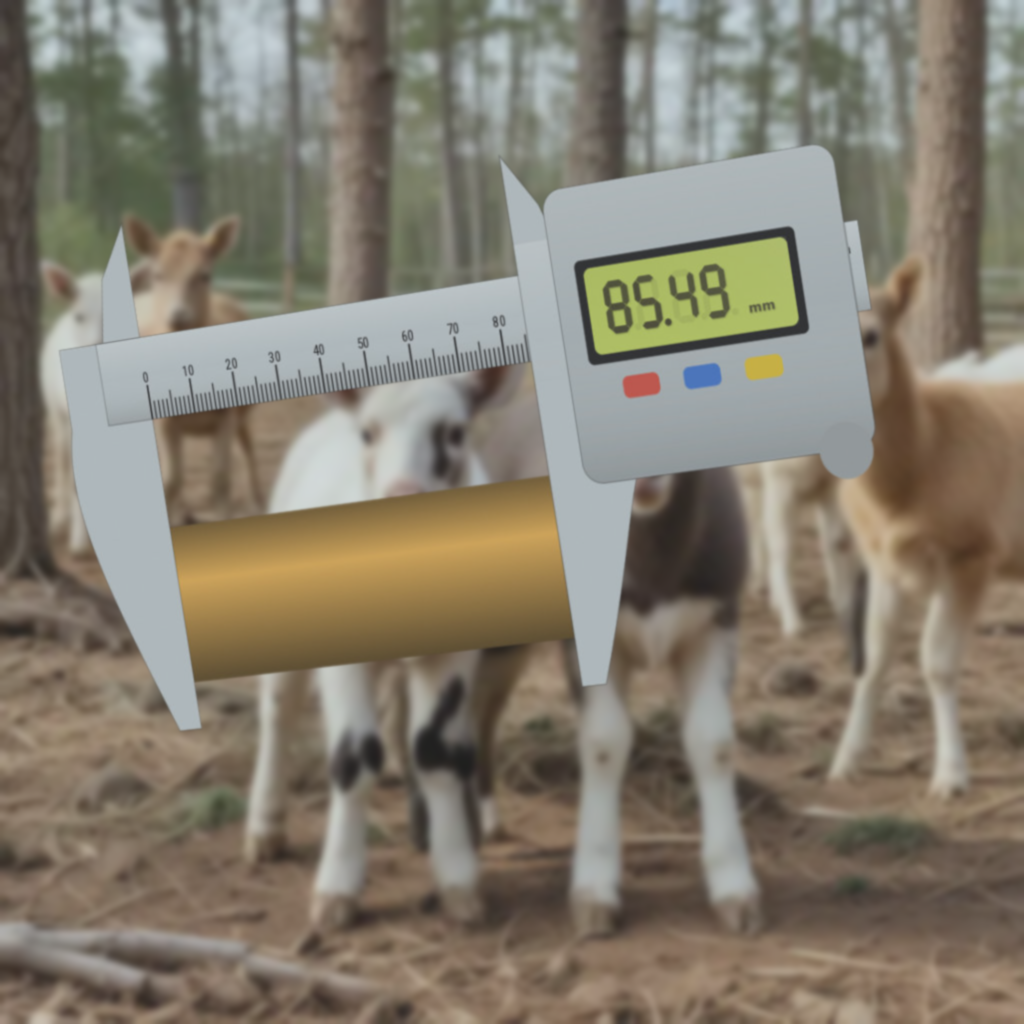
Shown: **85.49** mm
